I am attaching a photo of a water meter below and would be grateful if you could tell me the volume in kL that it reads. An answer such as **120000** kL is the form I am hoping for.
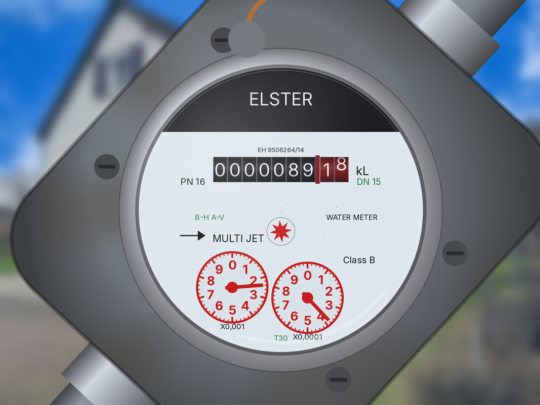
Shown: **89.1823** kL
